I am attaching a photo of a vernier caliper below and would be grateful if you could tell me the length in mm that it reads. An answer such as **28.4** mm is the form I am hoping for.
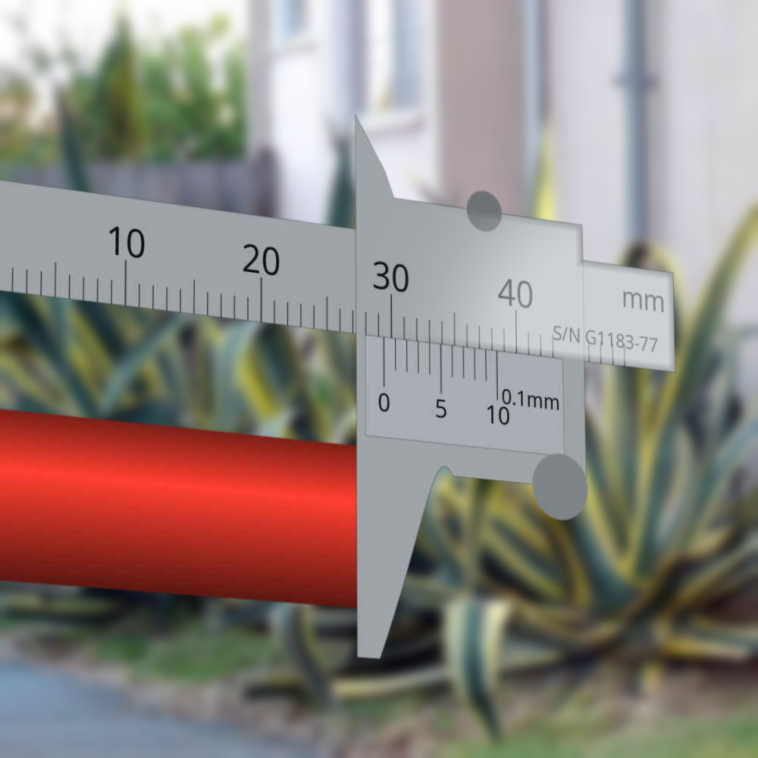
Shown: **29.4** mm
